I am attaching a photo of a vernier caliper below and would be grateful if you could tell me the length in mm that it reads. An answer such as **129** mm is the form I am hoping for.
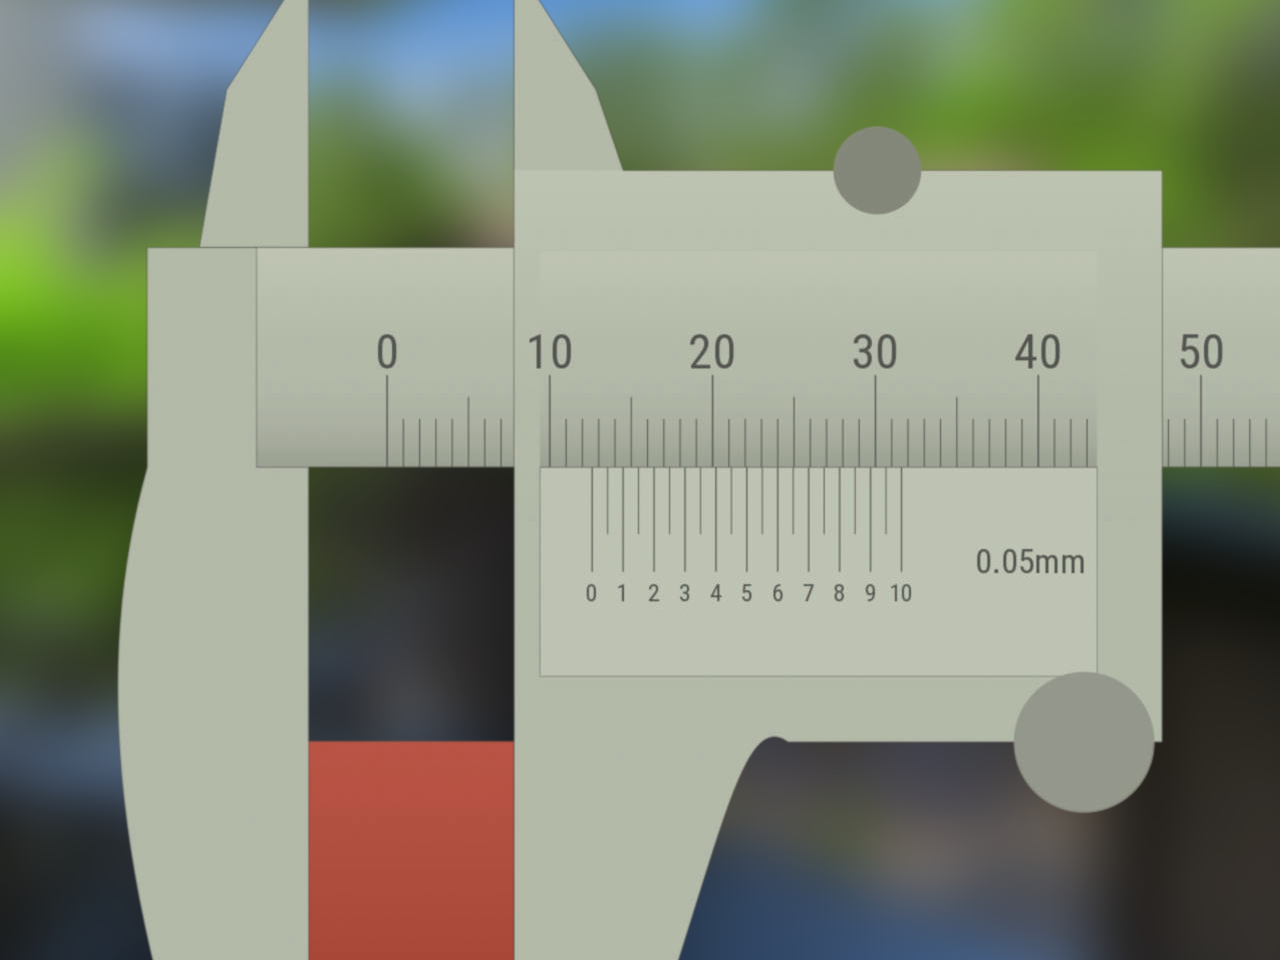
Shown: **12.6** mm
